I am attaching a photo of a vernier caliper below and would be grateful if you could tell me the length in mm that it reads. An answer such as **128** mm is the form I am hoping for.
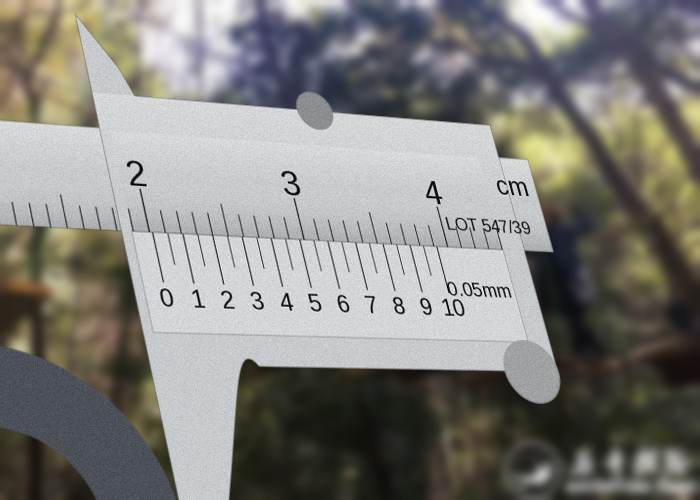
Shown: **20.2** mm
